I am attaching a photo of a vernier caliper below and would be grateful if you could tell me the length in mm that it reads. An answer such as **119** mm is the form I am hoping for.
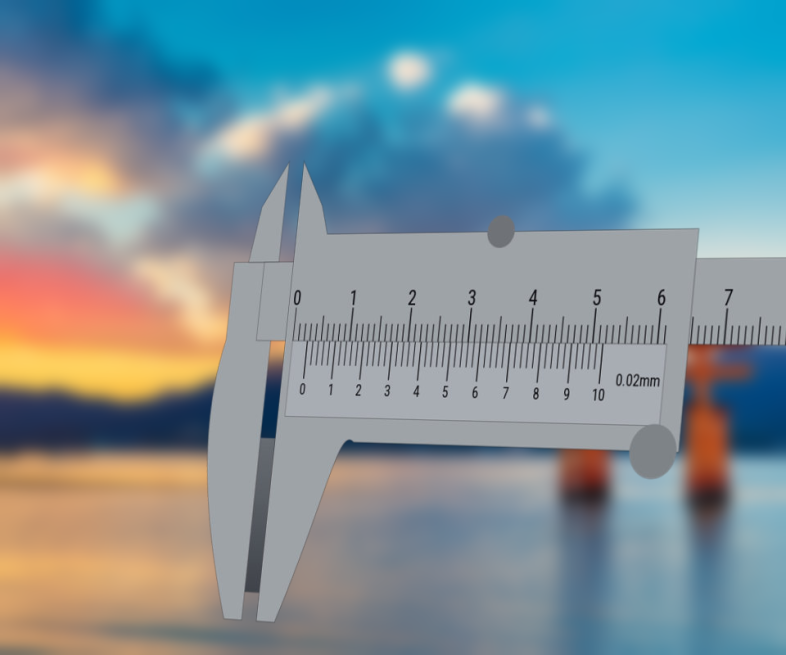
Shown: **2.6** mm
